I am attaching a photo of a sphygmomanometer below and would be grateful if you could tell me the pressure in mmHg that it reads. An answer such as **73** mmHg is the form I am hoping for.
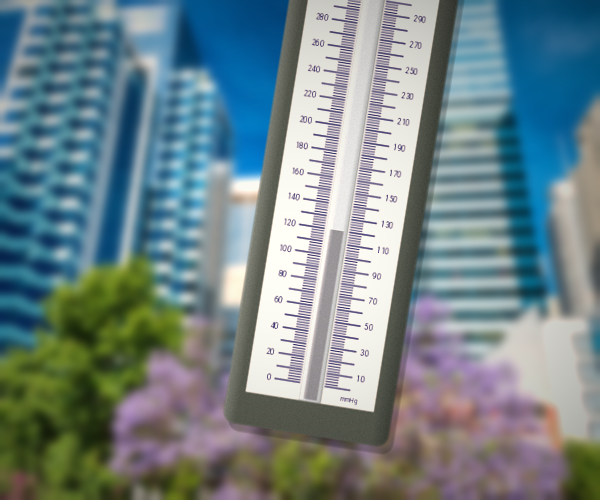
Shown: **120** mmHg
